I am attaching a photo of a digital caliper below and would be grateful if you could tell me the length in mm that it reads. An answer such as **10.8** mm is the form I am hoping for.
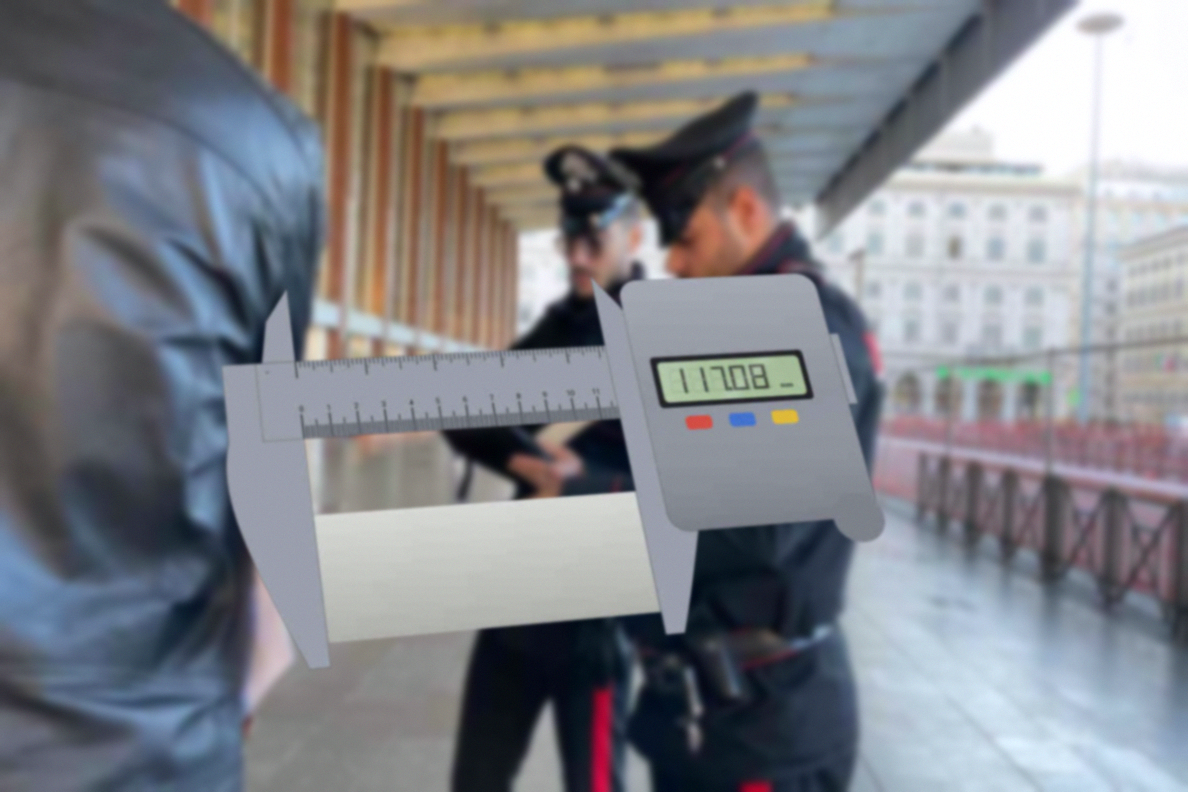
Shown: **117.08** mm
